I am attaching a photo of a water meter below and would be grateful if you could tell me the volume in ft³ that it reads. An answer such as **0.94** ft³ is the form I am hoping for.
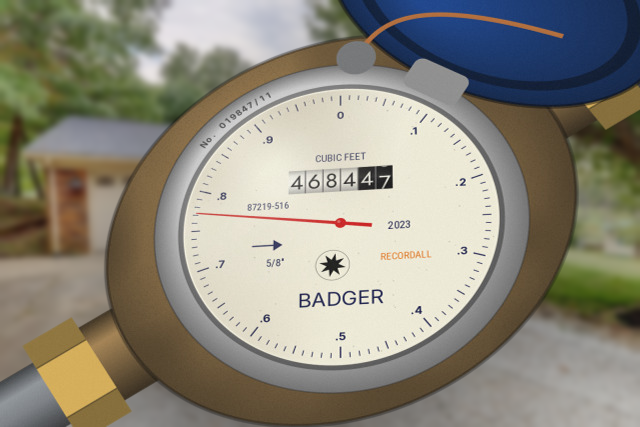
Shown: **468446.77** ft³
